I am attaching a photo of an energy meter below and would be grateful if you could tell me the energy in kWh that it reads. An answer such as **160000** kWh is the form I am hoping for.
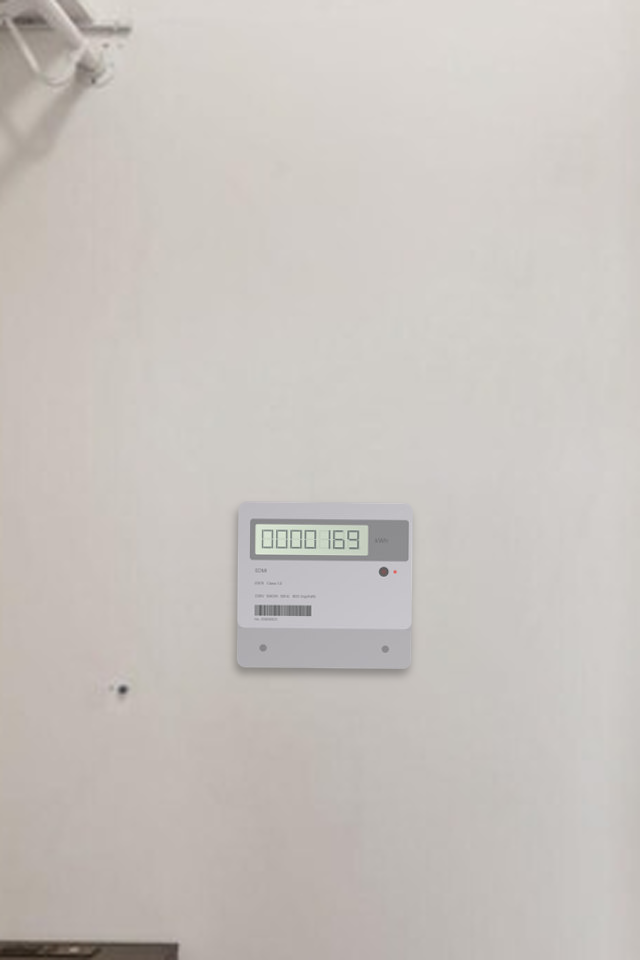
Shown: **169** kWh
